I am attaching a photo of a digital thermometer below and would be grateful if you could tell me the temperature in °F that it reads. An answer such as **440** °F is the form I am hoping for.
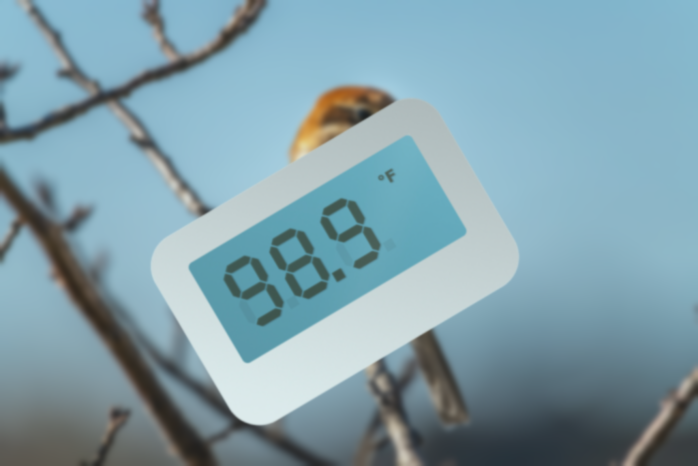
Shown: **98.9** °F
